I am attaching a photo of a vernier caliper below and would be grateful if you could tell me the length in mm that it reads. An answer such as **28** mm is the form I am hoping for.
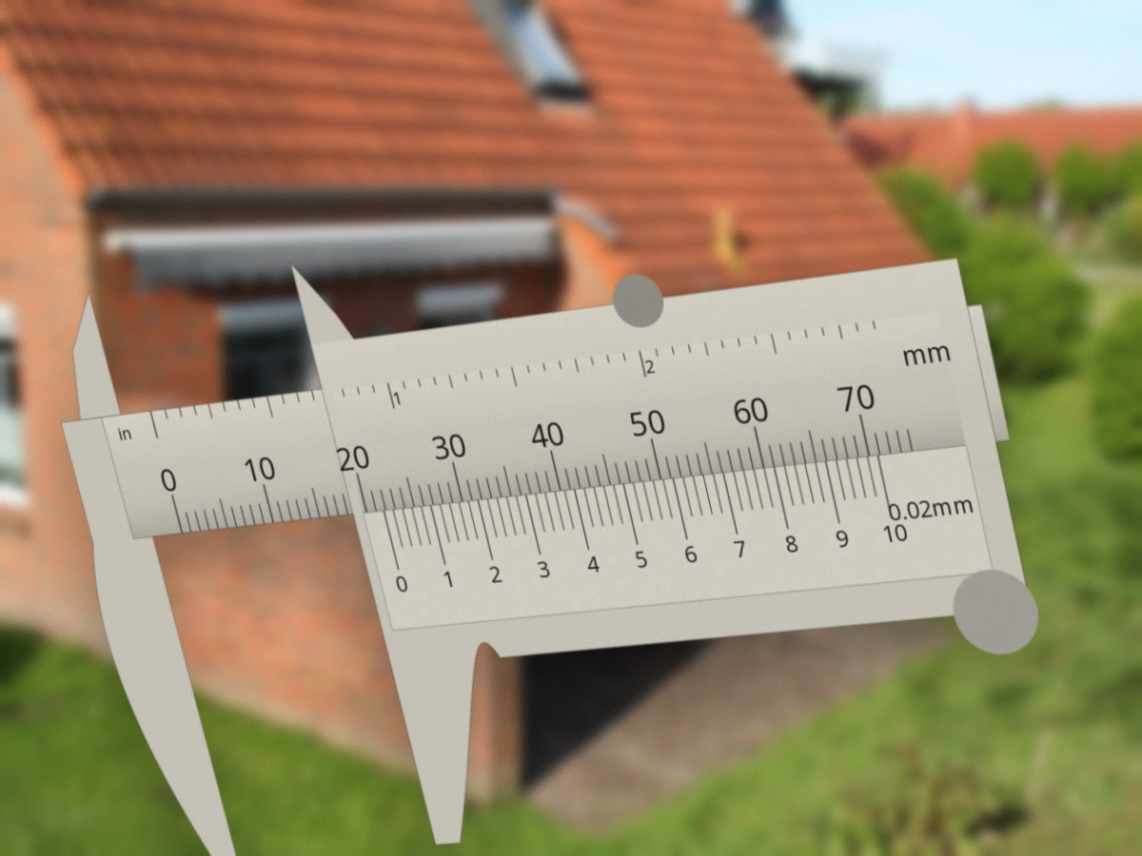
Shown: **21.8** mm
